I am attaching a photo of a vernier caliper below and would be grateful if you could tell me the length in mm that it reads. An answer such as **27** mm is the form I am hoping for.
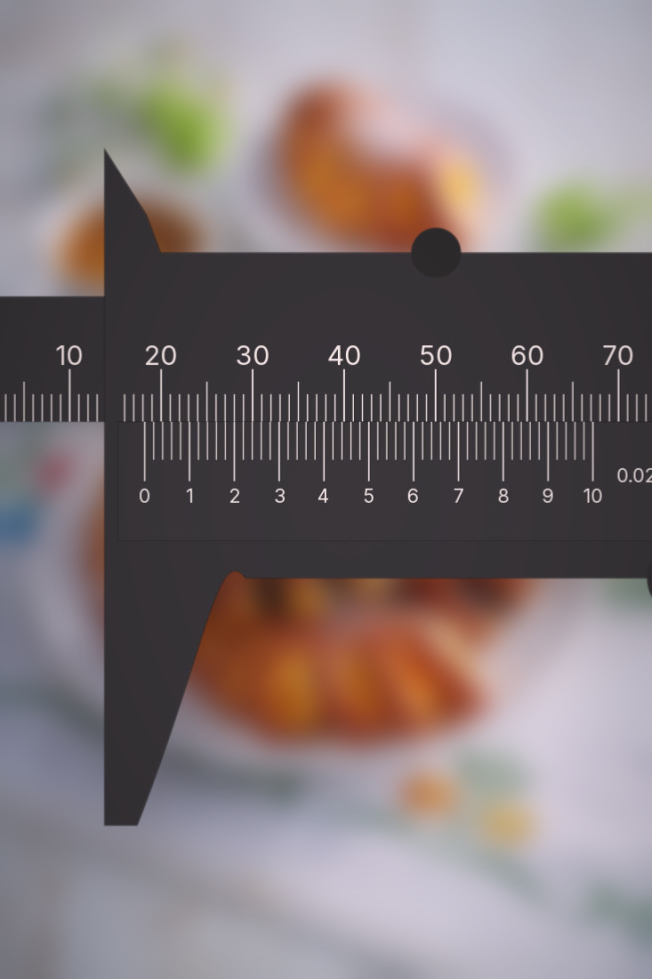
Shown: **18.2** mm
